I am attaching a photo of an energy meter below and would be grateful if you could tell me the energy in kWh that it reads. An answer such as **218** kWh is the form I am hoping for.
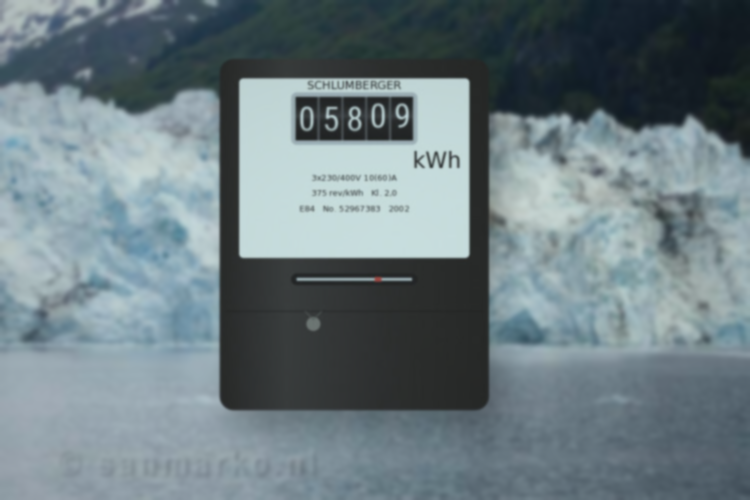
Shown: **5809** kWh
